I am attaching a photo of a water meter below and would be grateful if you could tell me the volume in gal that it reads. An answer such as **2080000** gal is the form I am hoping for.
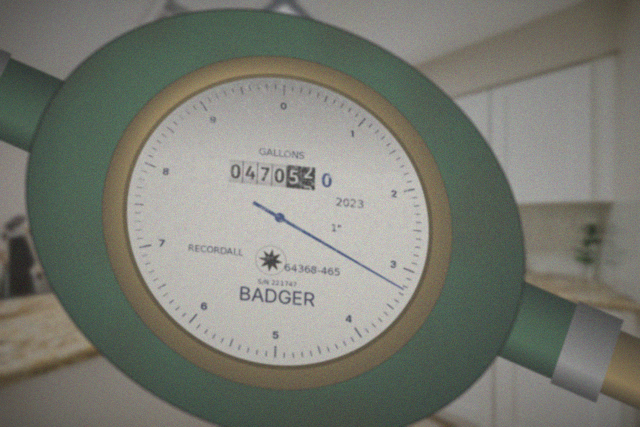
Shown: **470523.2** gal
